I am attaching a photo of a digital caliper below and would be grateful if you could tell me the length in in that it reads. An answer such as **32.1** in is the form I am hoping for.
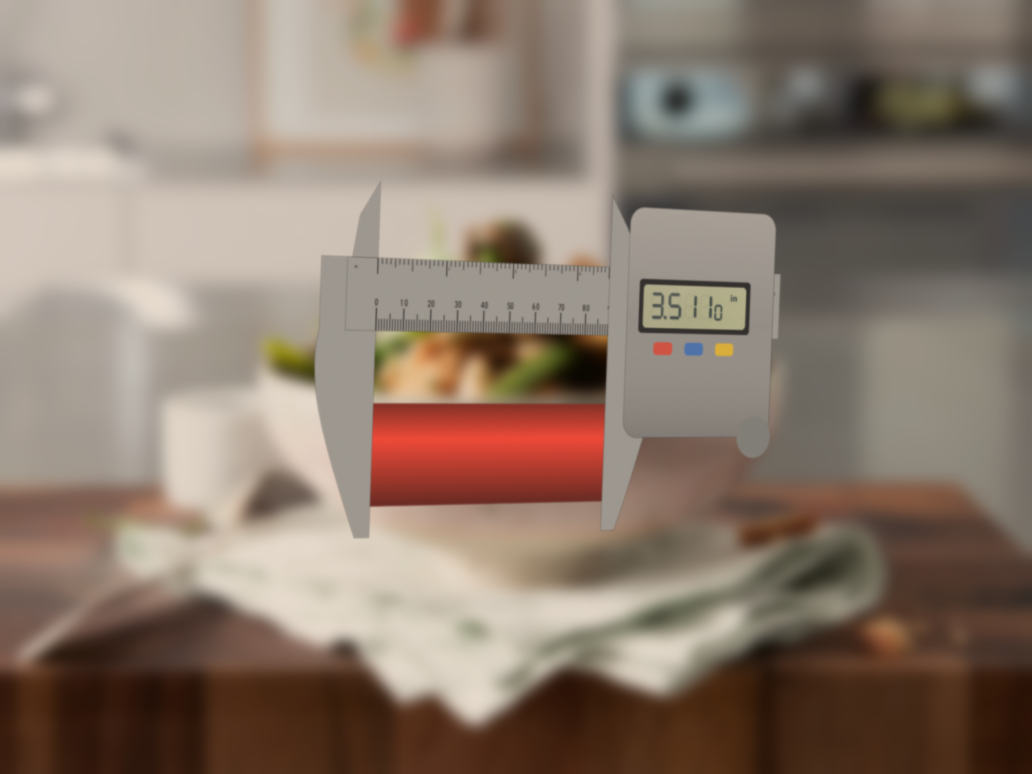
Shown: **3.5110** in
